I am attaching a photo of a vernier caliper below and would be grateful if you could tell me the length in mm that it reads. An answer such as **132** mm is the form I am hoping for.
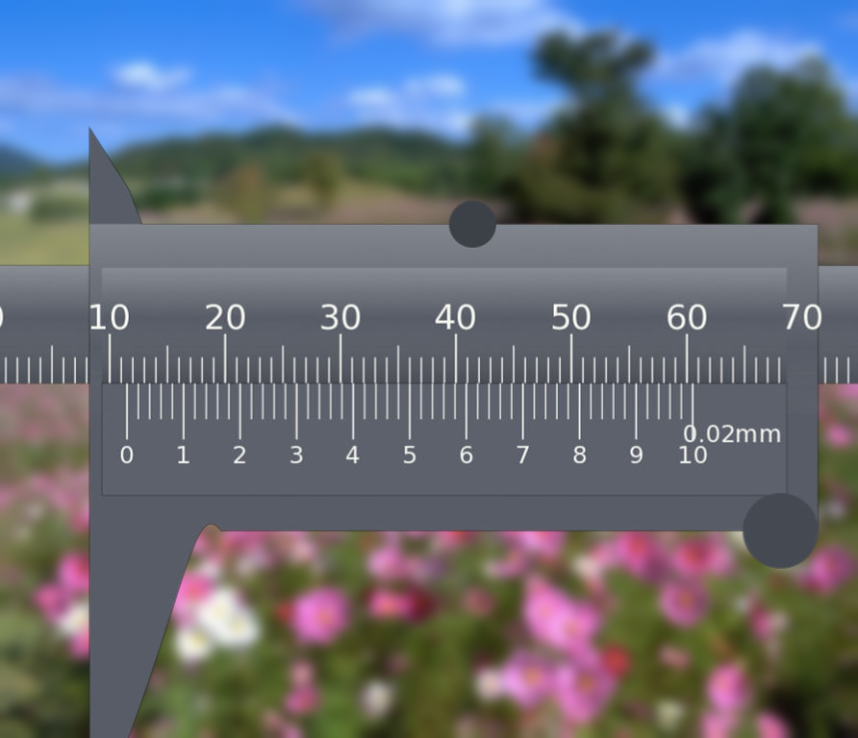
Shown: **11.5** mm
